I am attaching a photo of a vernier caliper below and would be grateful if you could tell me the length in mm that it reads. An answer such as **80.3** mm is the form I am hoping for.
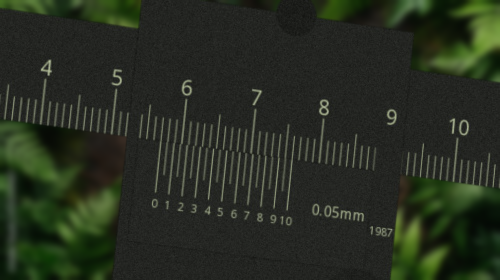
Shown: **57.0** mm
